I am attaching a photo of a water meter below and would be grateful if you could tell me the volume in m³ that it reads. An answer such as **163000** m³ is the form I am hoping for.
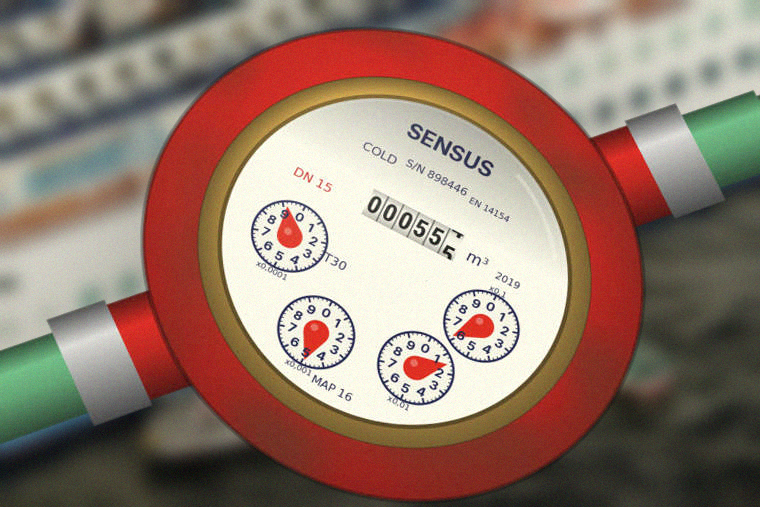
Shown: **554.6149** m³
